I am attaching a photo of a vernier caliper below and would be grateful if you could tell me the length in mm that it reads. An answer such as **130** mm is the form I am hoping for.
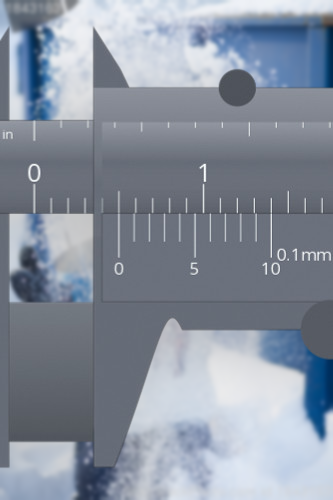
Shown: **5.0** mm
